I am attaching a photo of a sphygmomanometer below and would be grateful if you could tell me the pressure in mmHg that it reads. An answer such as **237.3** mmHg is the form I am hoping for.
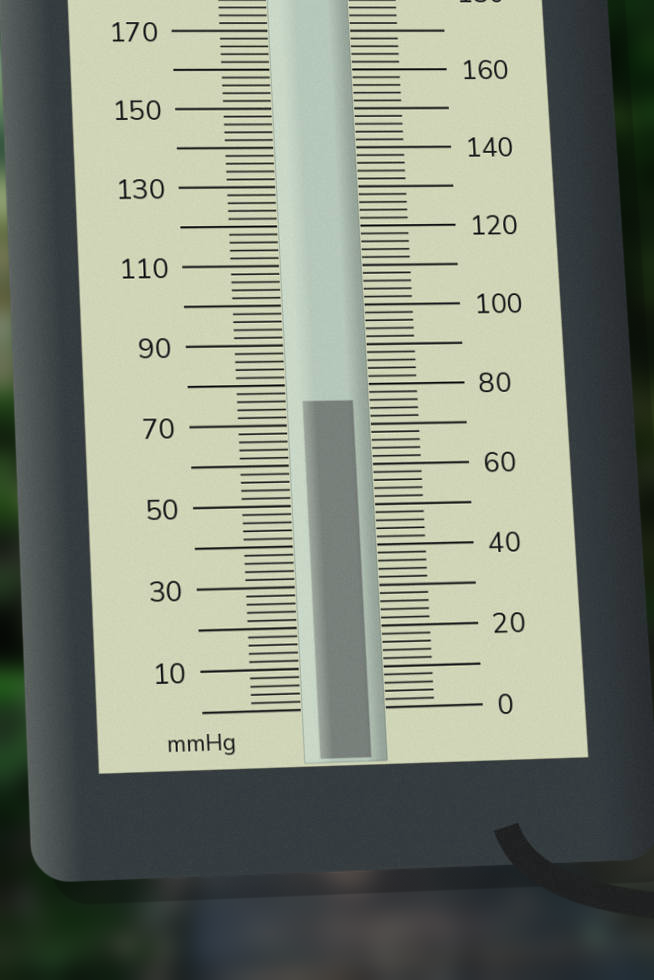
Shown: **76** mmHg
